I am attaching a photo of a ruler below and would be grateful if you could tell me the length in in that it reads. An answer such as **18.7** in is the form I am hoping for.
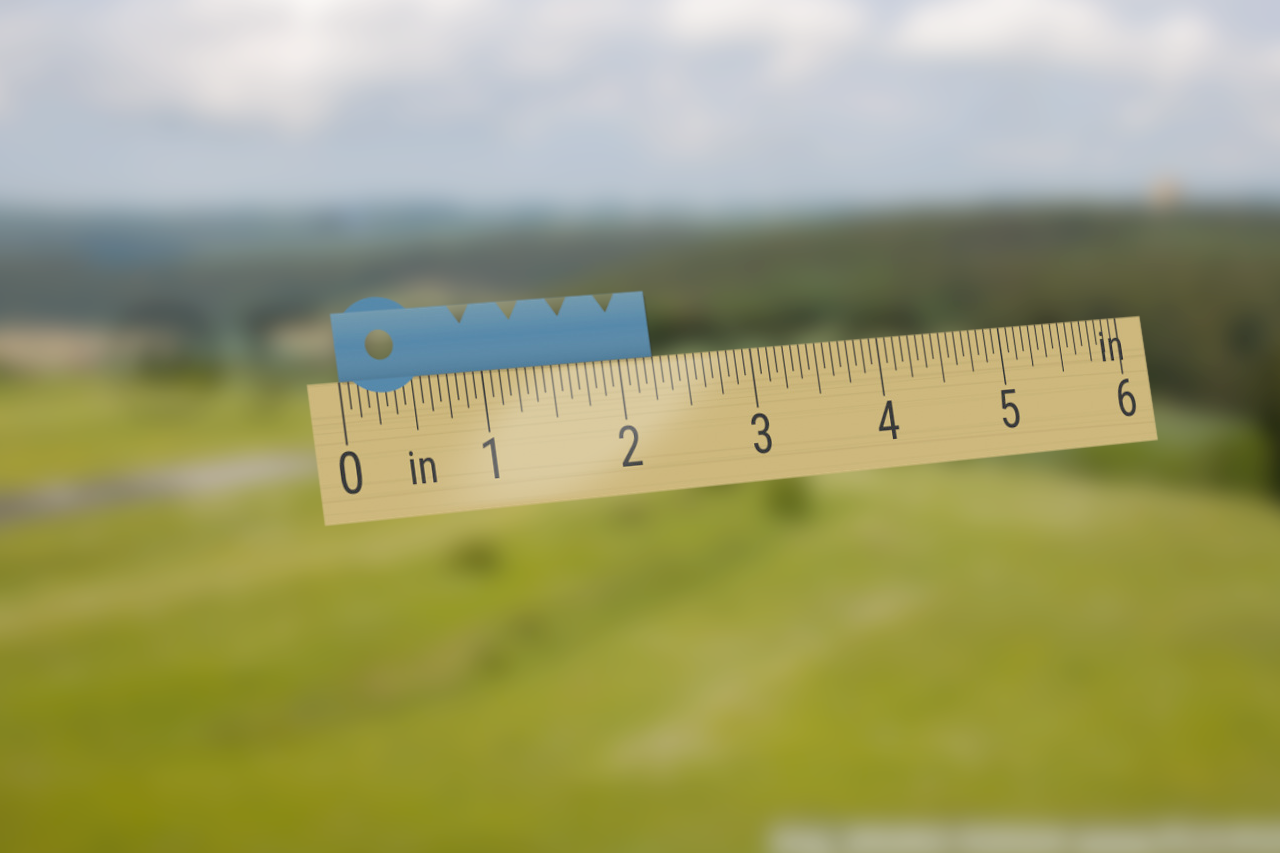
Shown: **2.25** in
